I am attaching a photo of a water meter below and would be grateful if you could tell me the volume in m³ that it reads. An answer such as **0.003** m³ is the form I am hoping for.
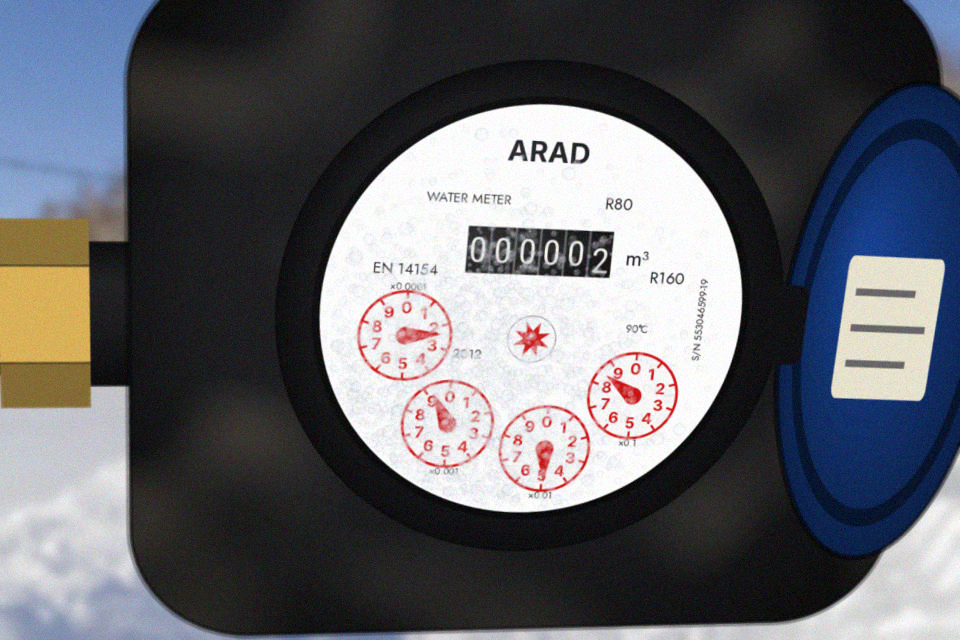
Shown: **1.8492** m³
